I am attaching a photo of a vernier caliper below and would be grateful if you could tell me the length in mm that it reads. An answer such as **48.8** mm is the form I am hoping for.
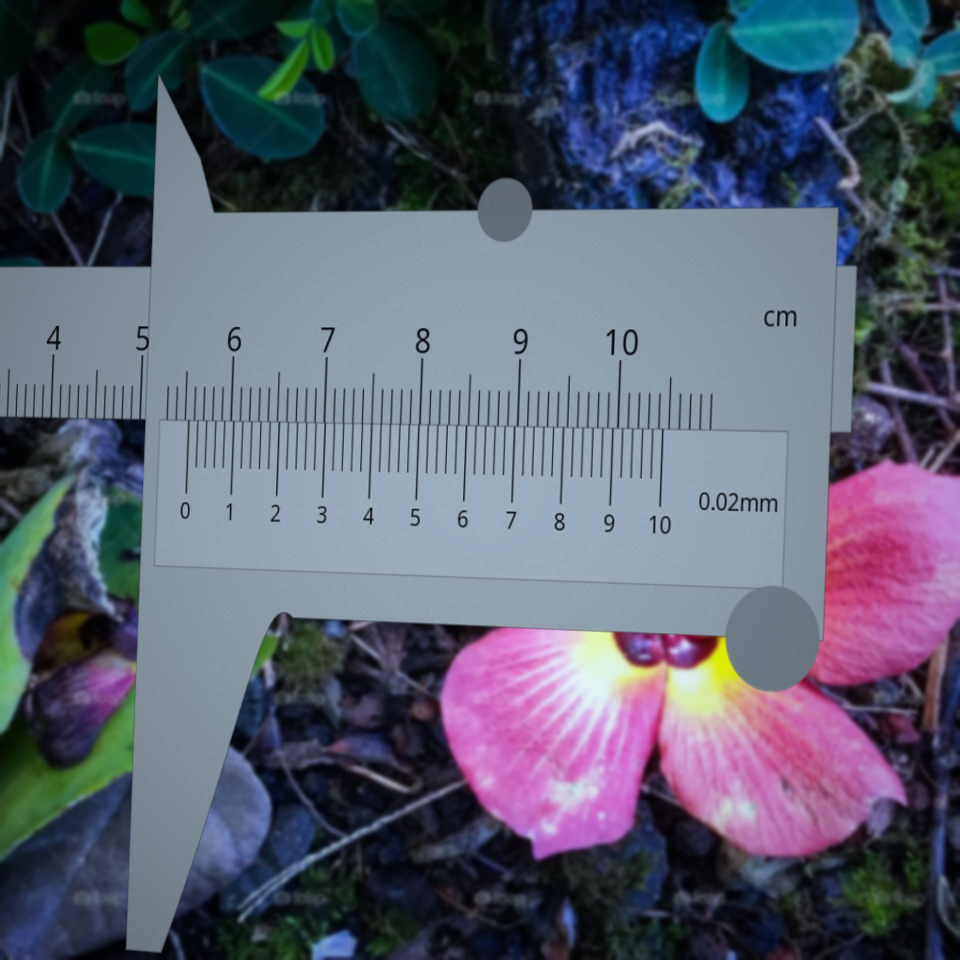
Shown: **55.4** mm
